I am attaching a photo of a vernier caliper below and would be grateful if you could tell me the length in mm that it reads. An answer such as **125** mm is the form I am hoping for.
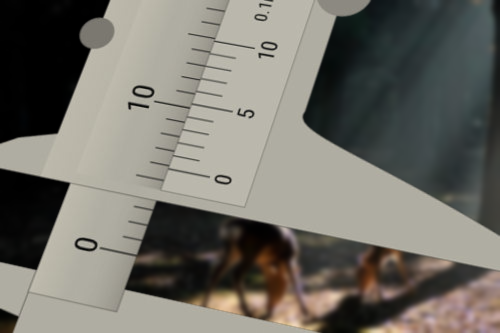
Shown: **5.8** mm
